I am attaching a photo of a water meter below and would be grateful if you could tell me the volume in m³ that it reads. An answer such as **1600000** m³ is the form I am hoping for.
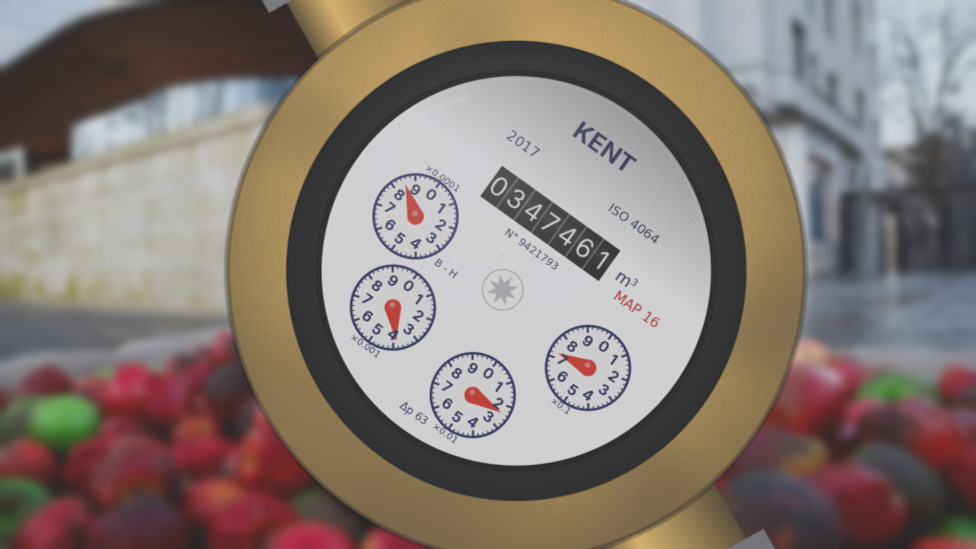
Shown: **347461.7238** m³
